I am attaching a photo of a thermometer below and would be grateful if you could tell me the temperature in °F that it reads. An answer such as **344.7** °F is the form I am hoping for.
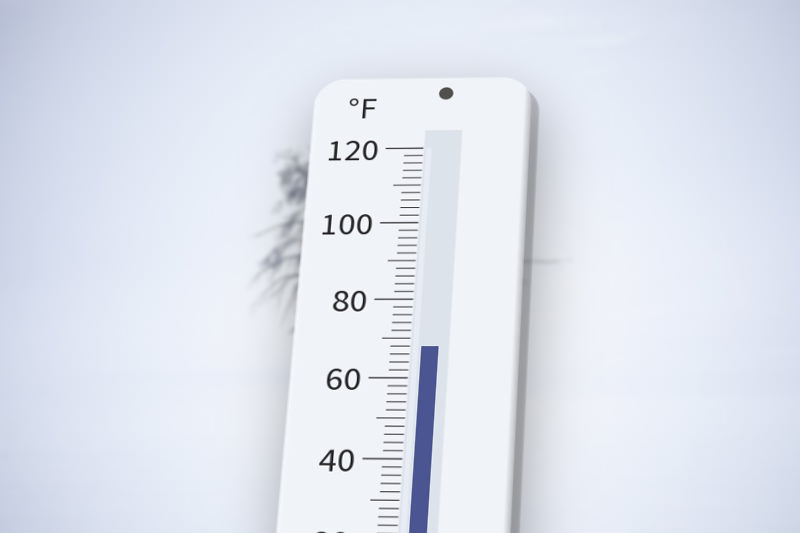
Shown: **68** °F
